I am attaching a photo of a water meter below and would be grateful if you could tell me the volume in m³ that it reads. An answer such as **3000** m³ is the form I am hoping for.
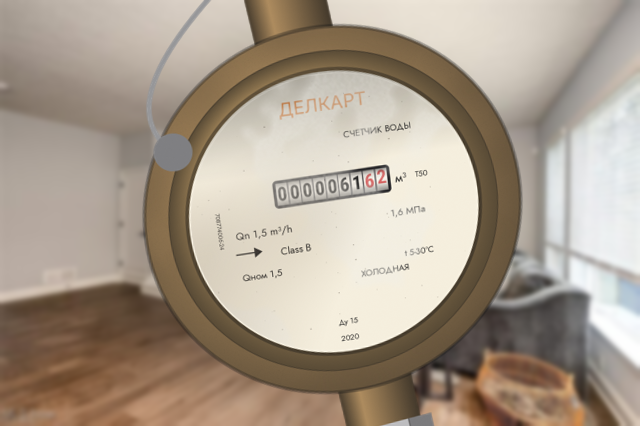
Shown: **61.62** m³
